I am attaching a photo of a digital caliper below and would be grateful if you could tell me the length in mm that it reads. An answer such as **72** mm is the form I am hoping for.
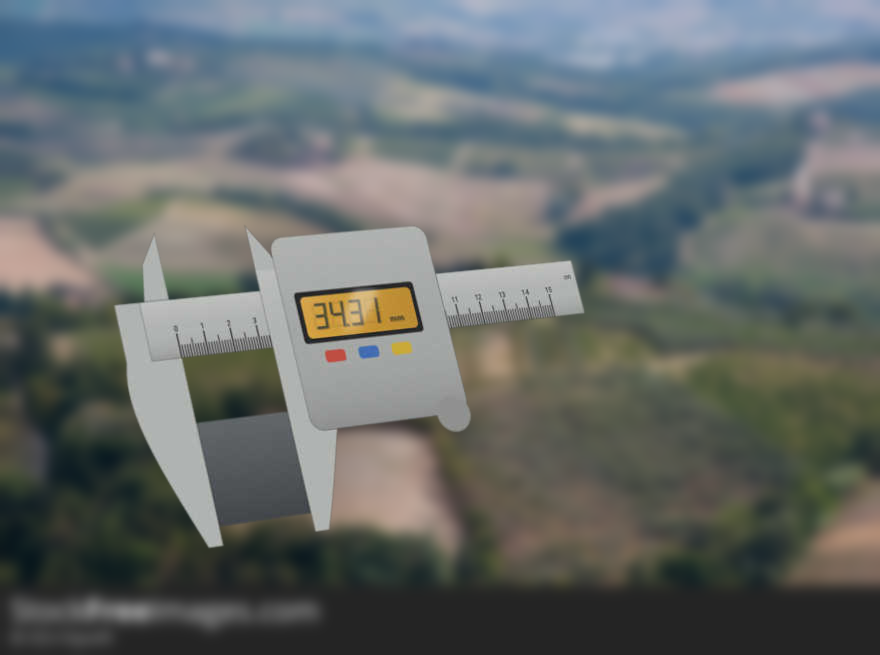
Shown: **34.31** mm
